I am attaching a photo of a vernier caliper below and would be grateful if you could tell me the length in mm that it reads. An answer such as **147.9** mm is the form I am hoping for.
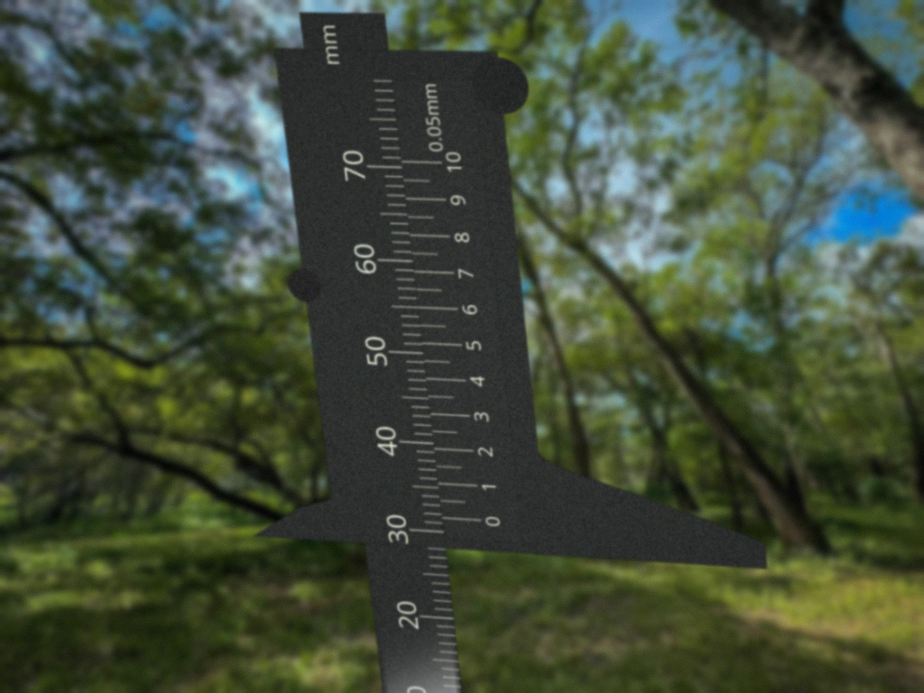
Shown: **31.6** mm
